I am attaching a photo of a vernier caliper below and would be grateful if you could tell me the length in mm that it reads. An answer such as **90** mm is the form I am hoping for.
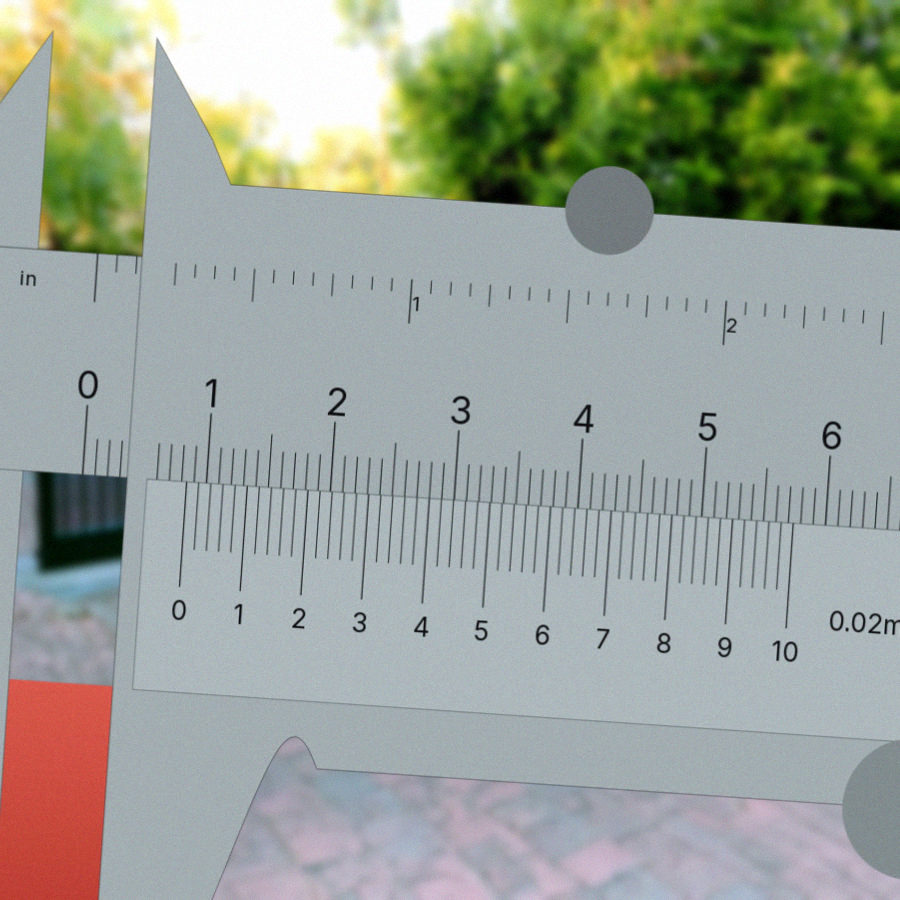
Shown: **8.4** mm
